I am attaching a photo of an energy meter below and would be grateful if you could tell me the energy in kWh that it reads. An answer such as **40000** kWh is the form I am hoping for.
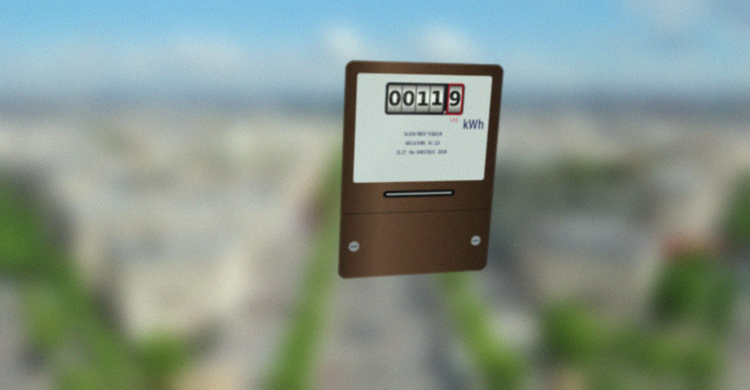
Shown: **11.9** kWh
